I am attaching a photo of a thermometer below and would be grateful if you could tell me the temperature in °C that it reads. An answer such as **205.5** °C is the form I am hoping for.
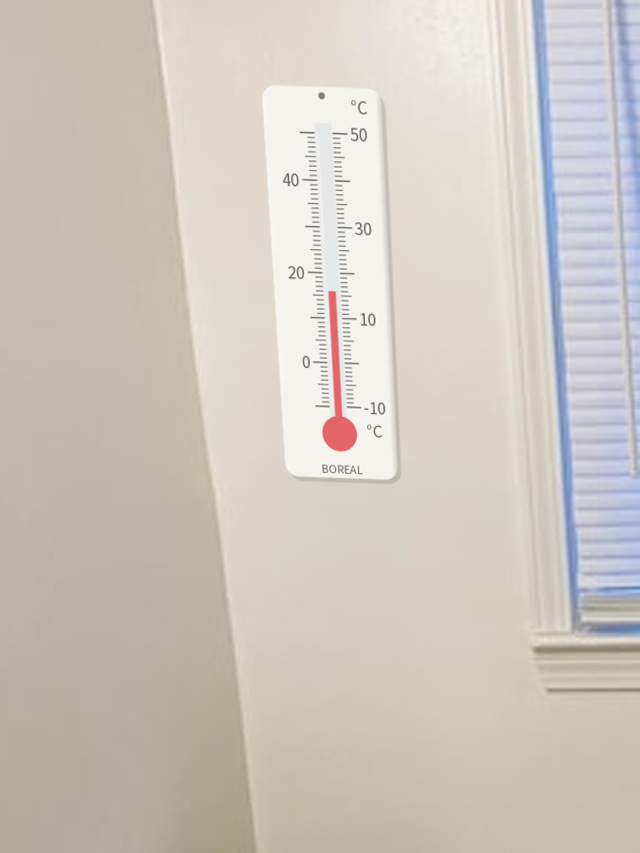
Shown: **16** °C
